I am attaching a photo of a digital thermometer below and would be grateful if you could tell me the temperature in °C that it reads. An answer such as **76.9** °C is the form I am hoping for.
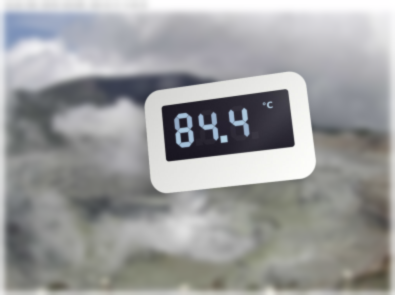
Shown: **84.4** °C
